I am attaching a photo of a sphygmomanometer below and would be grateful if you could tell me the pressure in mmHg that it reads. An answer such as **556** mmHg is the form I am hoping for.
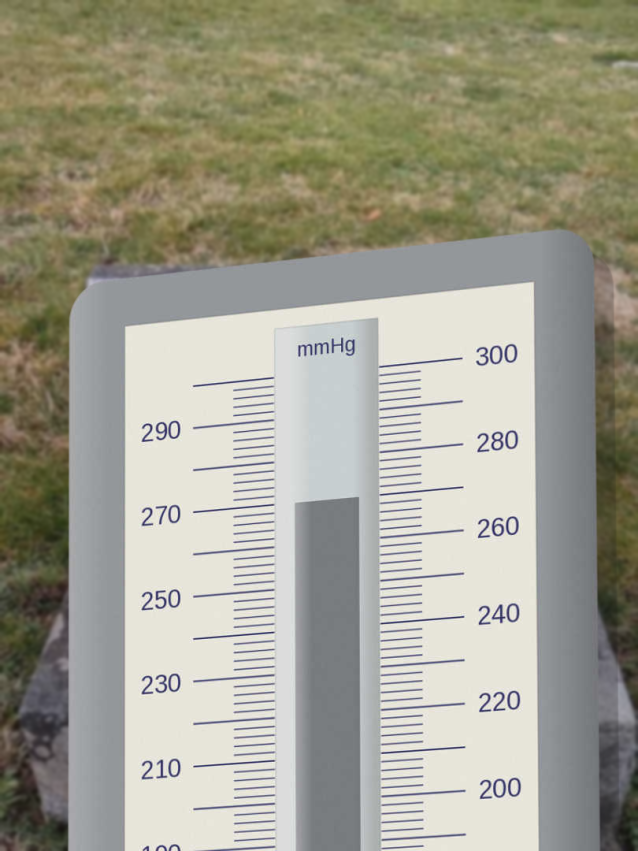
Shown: **270** mmHg
